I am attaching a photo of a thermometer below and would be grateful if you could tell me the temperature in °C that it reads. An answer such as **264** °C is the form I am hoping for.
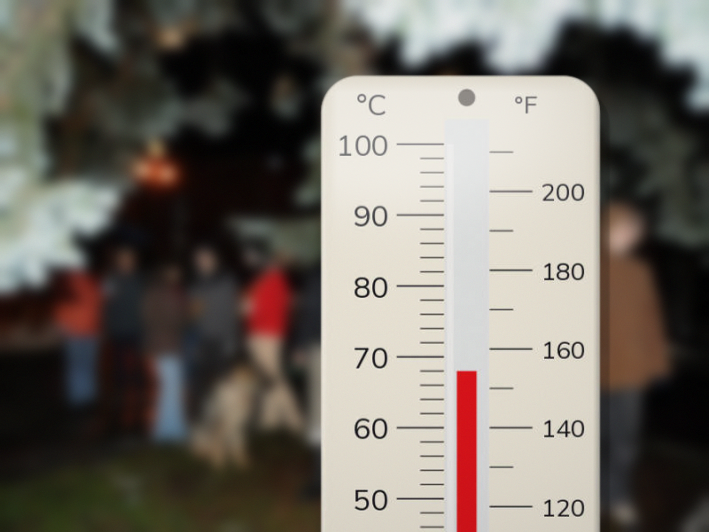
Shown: **68** °C
